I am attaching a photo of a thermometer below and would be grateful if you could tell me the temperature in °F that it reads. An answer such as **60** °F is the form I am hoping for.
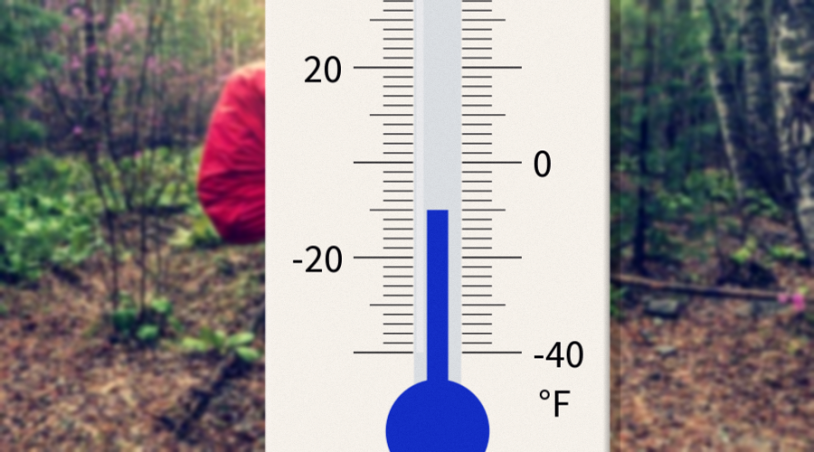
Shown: **-10** °F
